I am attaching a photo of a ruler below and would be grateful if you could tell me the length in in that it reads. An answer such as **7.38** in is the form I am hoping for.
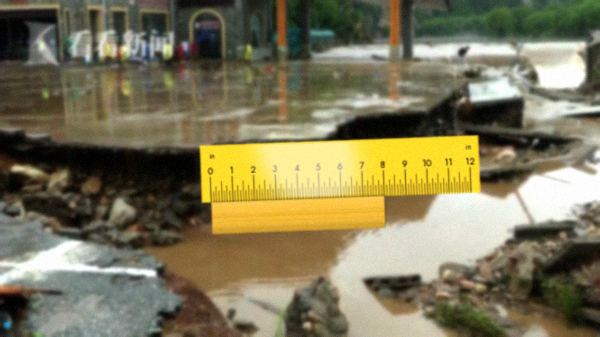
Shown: **8** in
